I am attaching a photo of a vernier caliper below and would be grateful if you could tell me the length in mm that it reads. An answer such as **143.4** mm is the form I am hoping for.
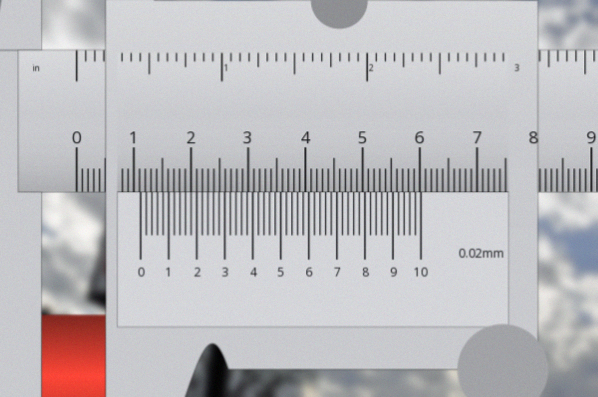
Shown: **11.2** mm
